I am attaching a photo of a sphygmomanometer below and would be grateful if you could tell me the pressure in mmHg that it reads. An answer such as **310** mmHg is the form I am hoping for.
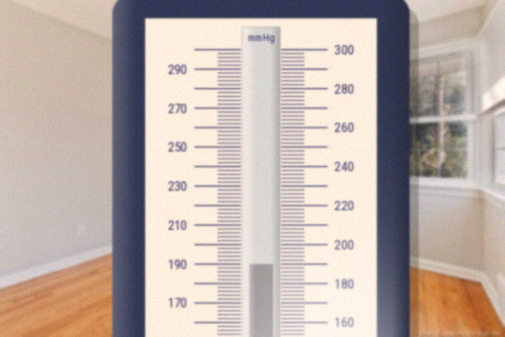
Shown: **190** mmHg
